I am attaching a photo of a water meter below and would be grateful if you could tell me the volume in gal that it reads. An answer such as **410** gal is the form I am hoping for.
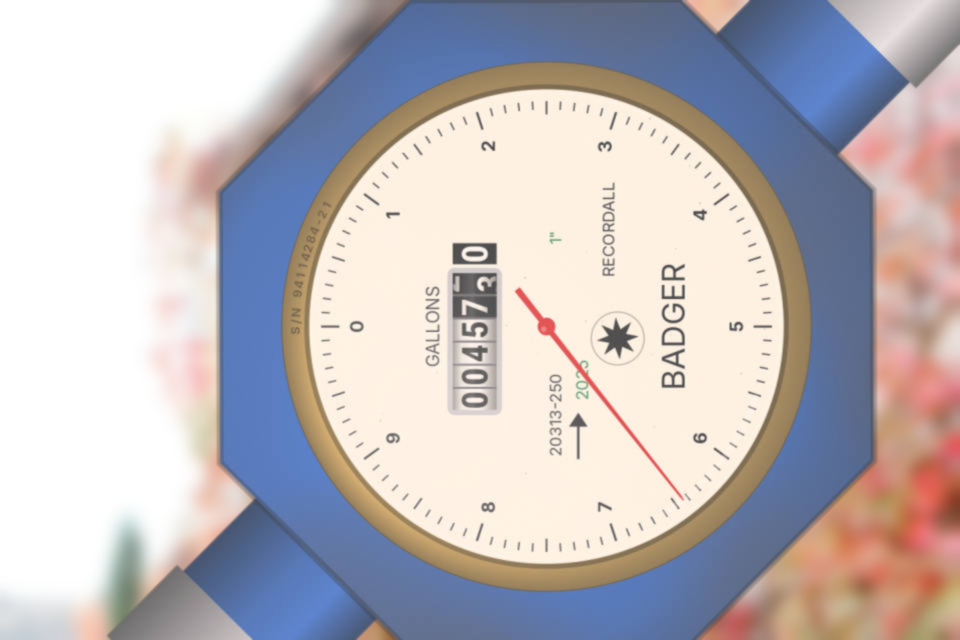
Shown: **45726.4** gal
